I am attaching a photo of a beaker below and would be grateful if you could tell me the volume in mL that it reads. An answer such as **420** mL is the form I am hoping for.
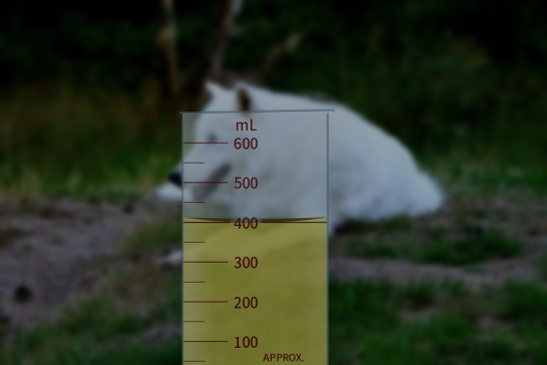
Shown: **400** mL
